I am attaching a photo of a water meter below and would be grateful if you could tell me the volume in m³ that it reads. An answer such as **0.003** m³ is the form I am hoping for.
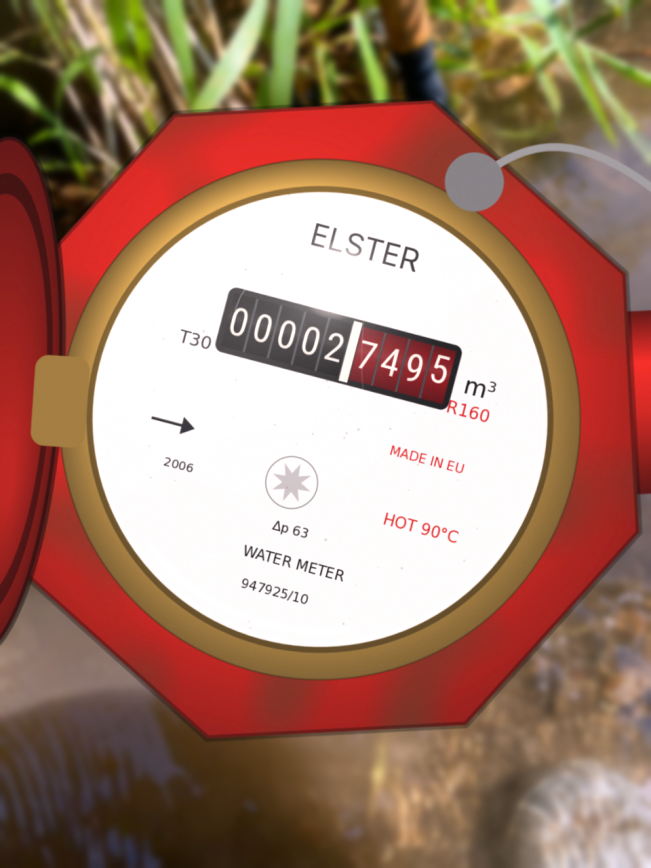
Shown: **2.7495** m³
